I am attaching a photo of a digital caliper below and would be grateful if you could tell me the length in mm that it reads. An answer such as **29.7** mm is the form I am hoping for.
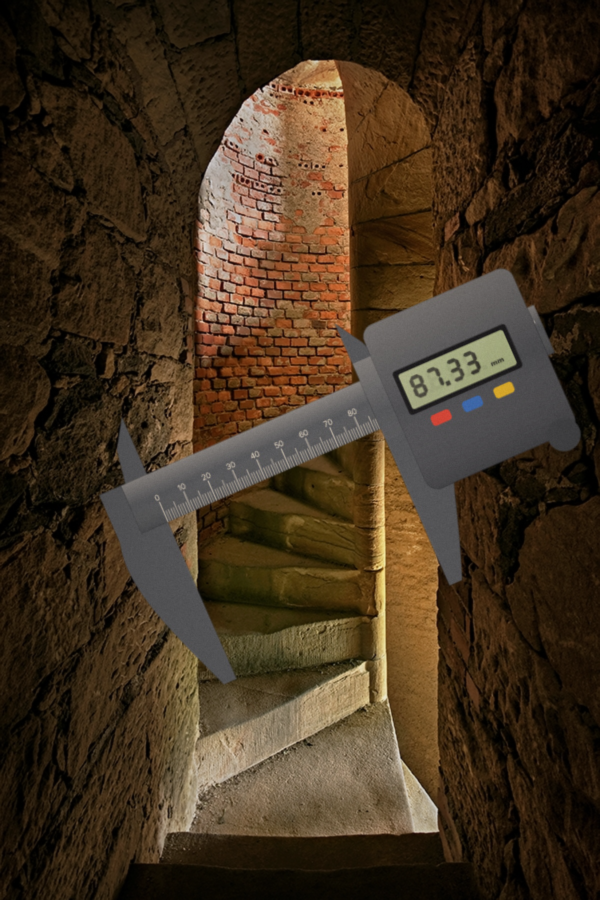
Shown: **87.33** mm
